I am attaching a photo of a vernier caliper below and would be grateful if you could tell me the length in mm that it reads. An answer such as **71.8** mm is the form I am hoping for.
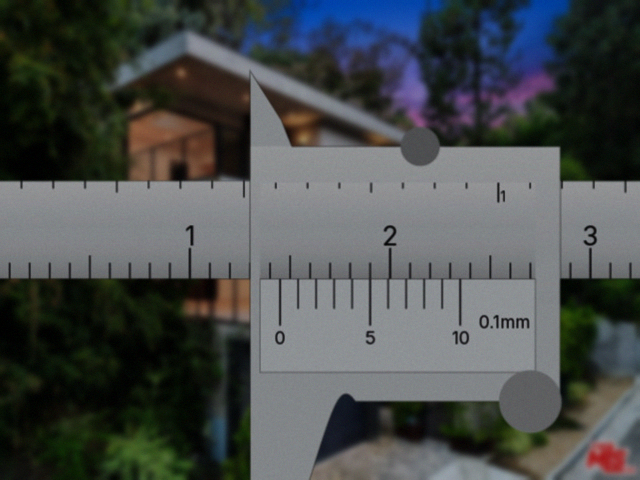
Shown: **14.5** mm
